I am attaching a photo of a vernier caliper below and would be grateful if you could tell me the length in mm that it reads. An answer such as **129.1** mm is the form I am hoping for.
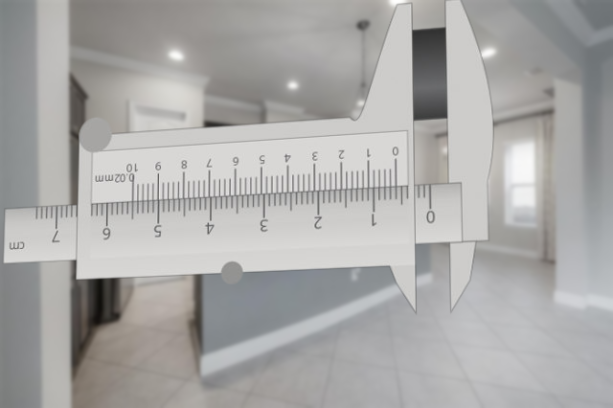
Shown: **6.0** mm
